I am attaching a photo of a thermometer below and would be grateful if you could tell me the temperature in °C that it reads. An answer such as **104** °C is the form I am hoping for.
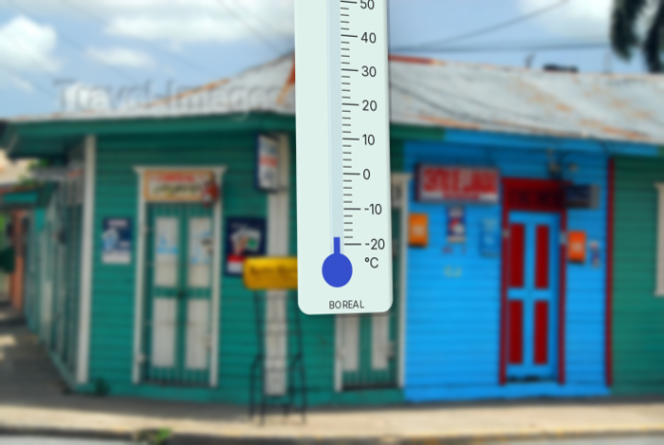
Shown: **-18** °C
